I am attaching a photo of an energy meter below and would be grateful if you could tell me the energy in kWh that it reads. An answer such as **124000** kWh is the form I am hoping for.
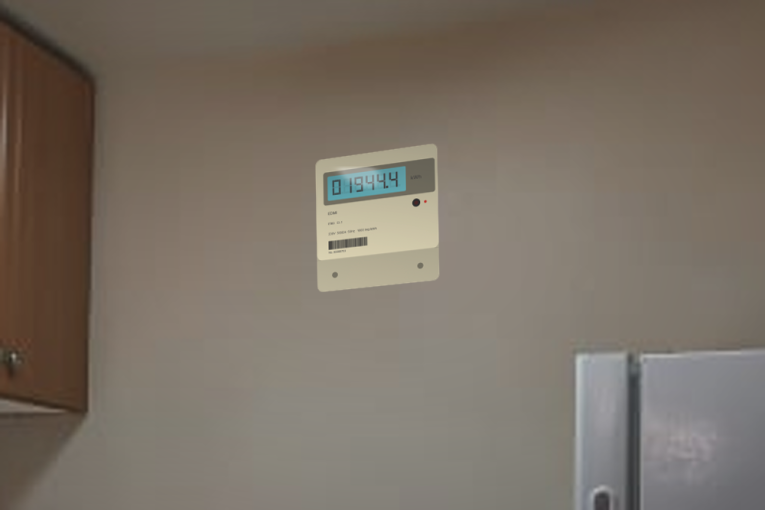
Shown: **1944.4** kWh
